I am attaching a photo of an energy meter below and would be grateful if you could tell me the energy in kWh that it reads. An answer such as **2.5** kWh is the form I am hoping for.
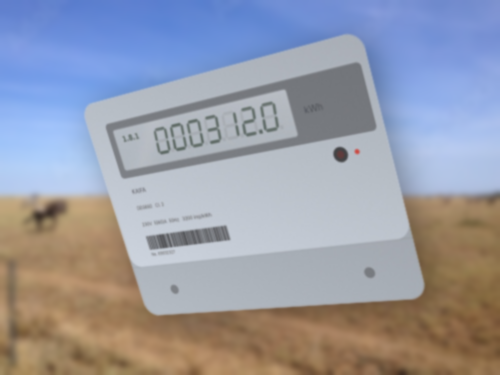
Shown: **312.0** kWh
